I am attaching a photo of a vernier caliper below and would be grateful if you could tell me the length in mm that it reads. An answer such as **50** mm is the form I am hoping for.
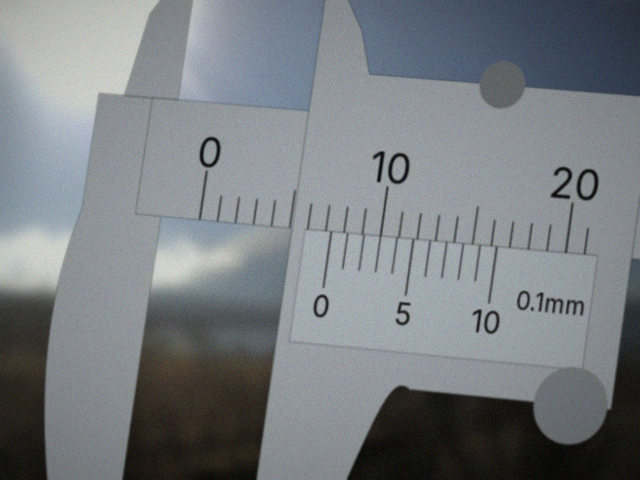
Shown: **7.3** mm
